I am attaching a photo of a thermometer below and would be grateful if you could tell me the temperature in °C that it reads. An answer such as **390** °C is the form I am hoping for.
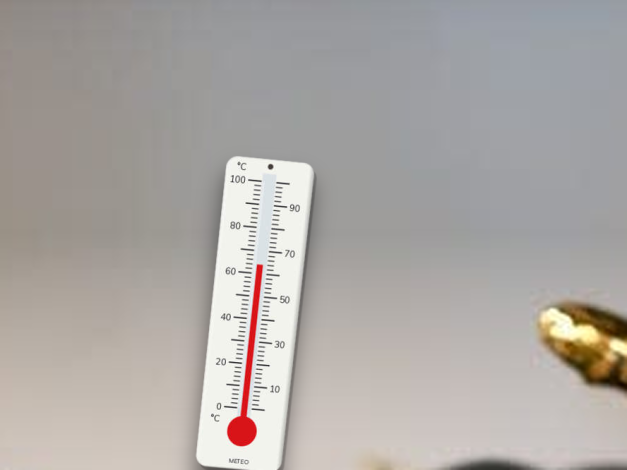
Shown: **64** °C
